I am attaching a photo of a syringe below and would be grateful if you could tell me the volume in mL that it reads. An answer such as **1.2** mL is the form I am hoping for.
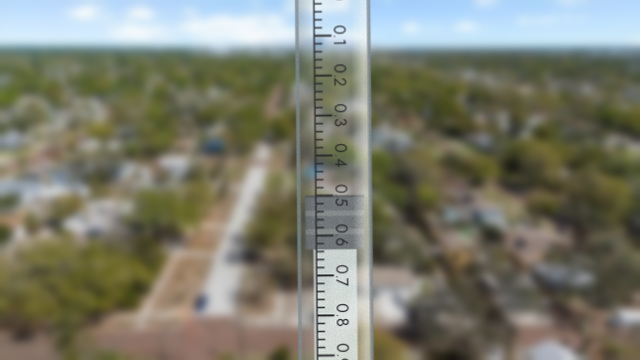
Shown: **0.5** mL
